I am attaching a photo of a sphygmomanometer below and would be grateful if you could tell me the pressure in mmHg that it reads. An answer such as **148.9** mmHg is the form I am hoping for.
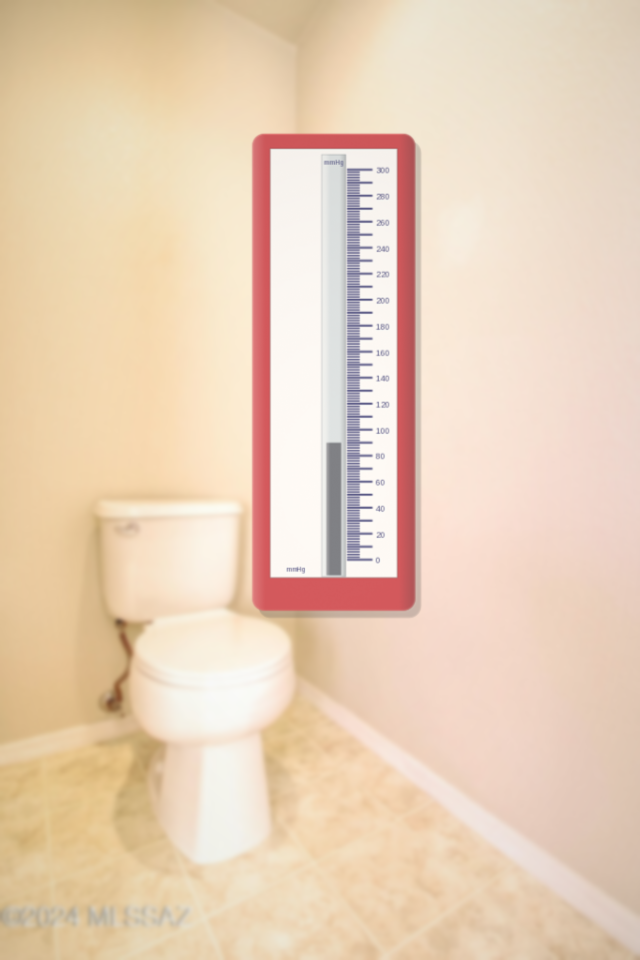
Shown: **90** mmHg
